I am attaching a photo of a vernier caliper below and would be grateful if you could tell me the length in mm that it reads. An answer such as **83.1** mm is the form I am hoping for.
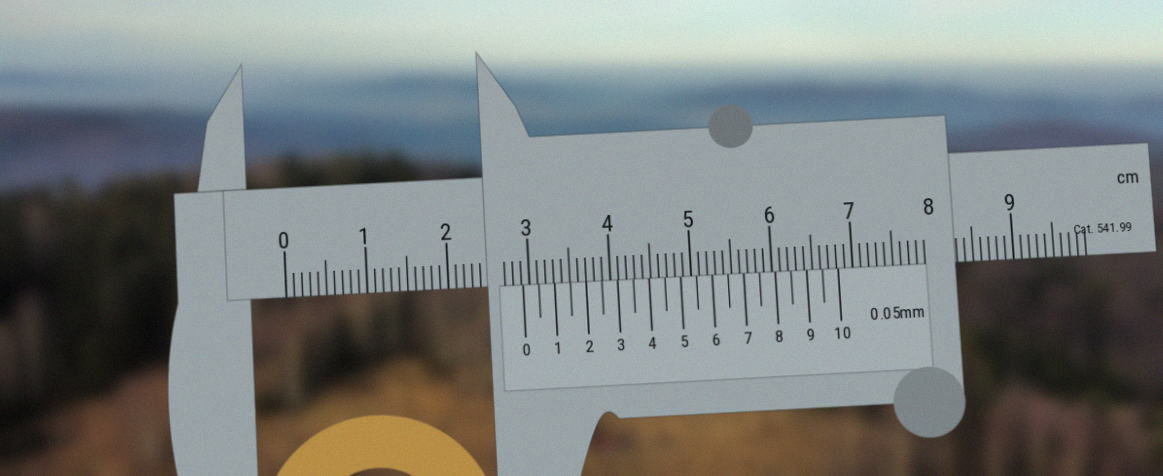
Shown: **29.2** mm
